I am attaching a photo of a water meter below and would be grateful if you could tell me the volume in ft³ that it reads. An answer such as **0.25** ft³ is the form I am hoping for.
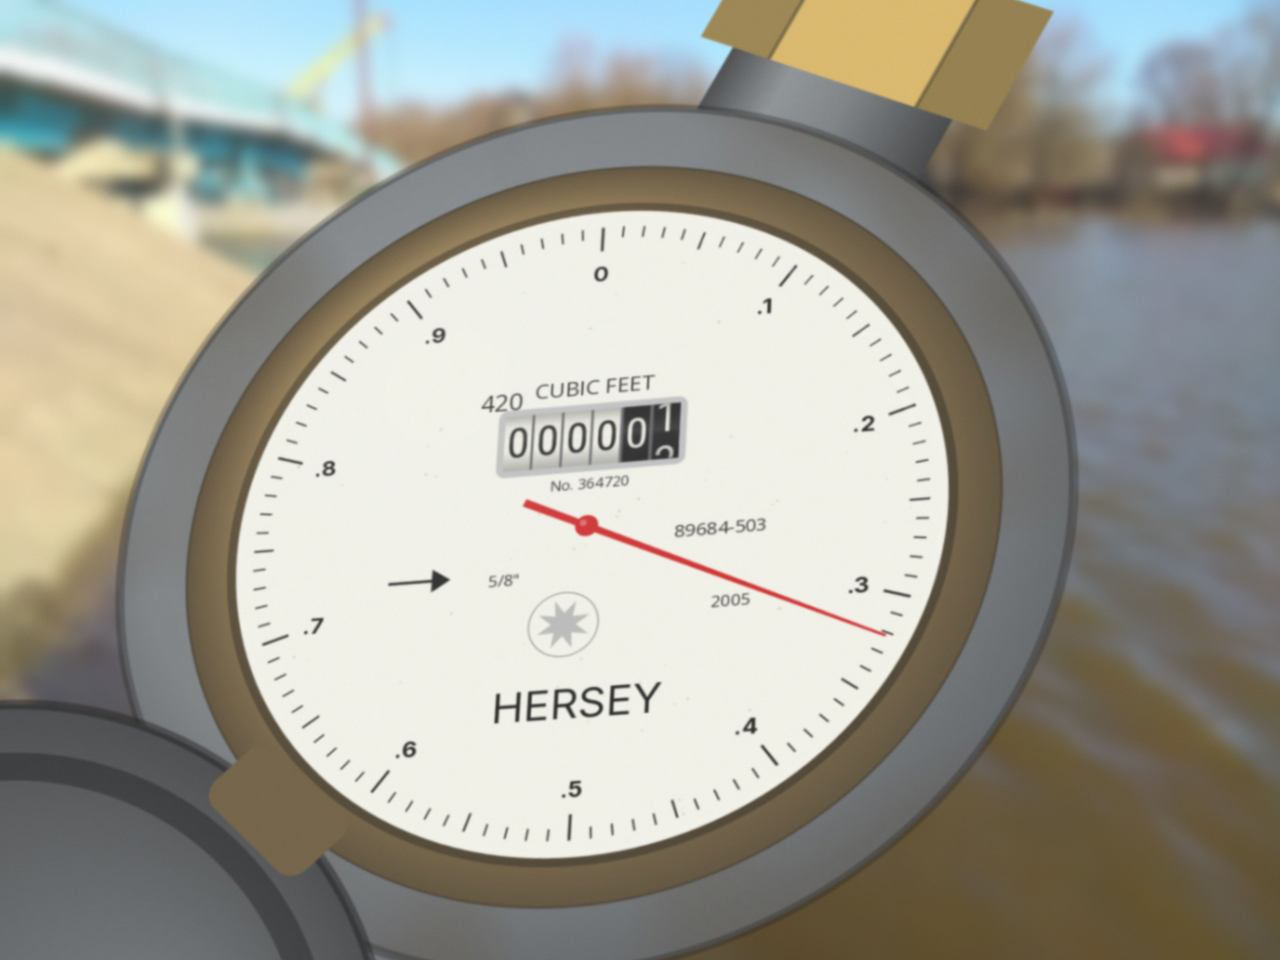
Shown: **1.32** ft³
